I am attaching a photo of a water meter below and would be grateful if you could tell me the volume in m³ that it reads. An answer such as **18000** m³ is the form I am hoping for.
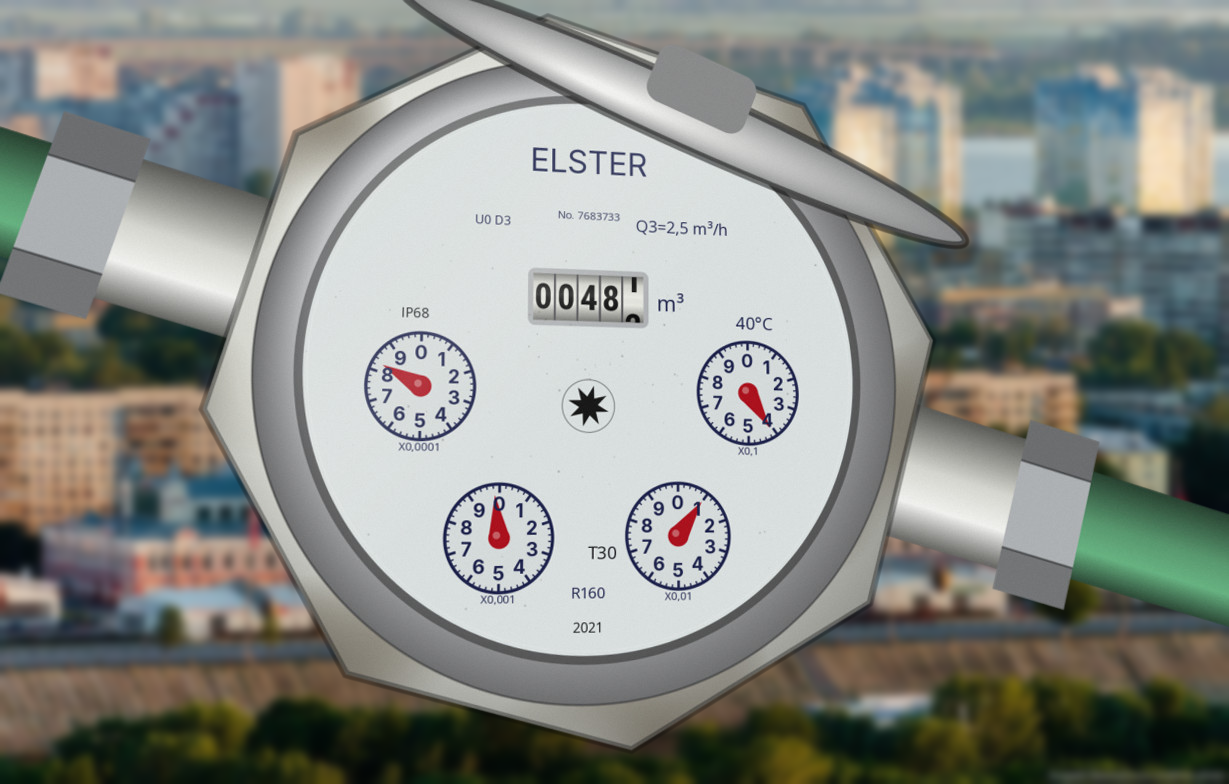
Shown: **481.4098** m³
